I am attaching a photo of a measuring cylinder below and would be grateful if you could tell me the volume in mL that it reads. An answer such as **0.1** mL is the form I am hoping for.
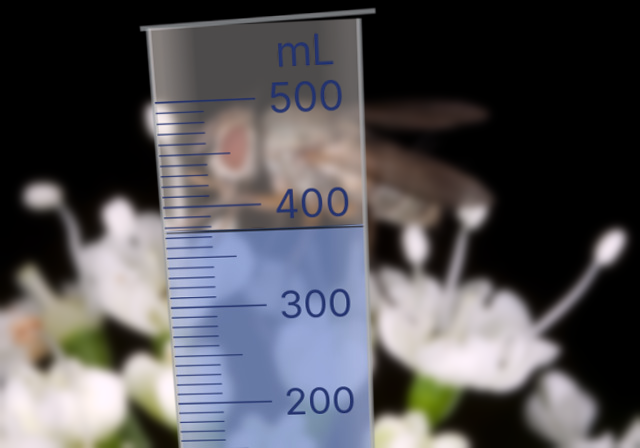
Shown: **375** mL
